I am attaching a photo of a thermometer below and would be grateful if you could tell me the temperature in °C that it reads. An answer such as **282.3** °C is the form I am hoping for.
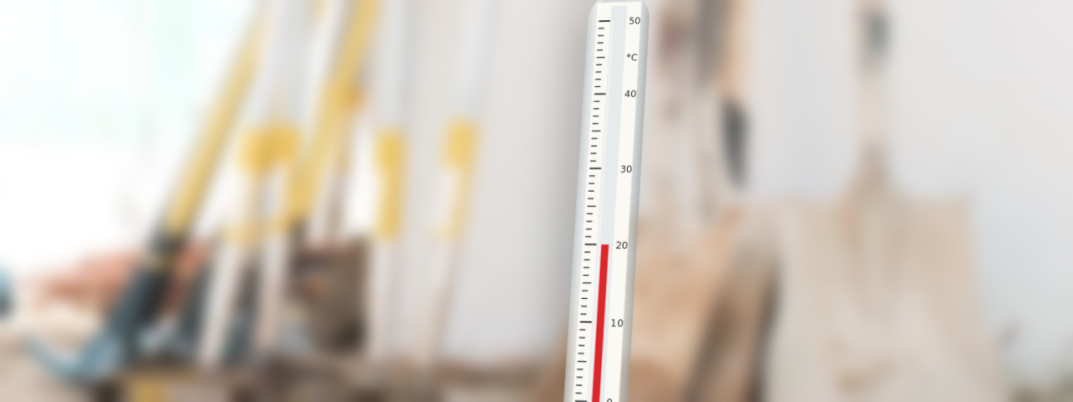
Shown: **20** °C
